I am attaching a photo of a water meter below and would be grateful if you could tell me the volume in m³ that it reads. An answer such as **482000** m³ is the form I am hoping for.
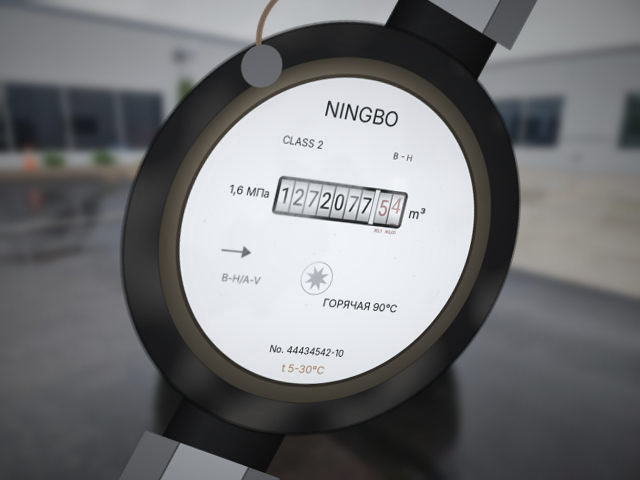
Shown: **1272077.54** m³
